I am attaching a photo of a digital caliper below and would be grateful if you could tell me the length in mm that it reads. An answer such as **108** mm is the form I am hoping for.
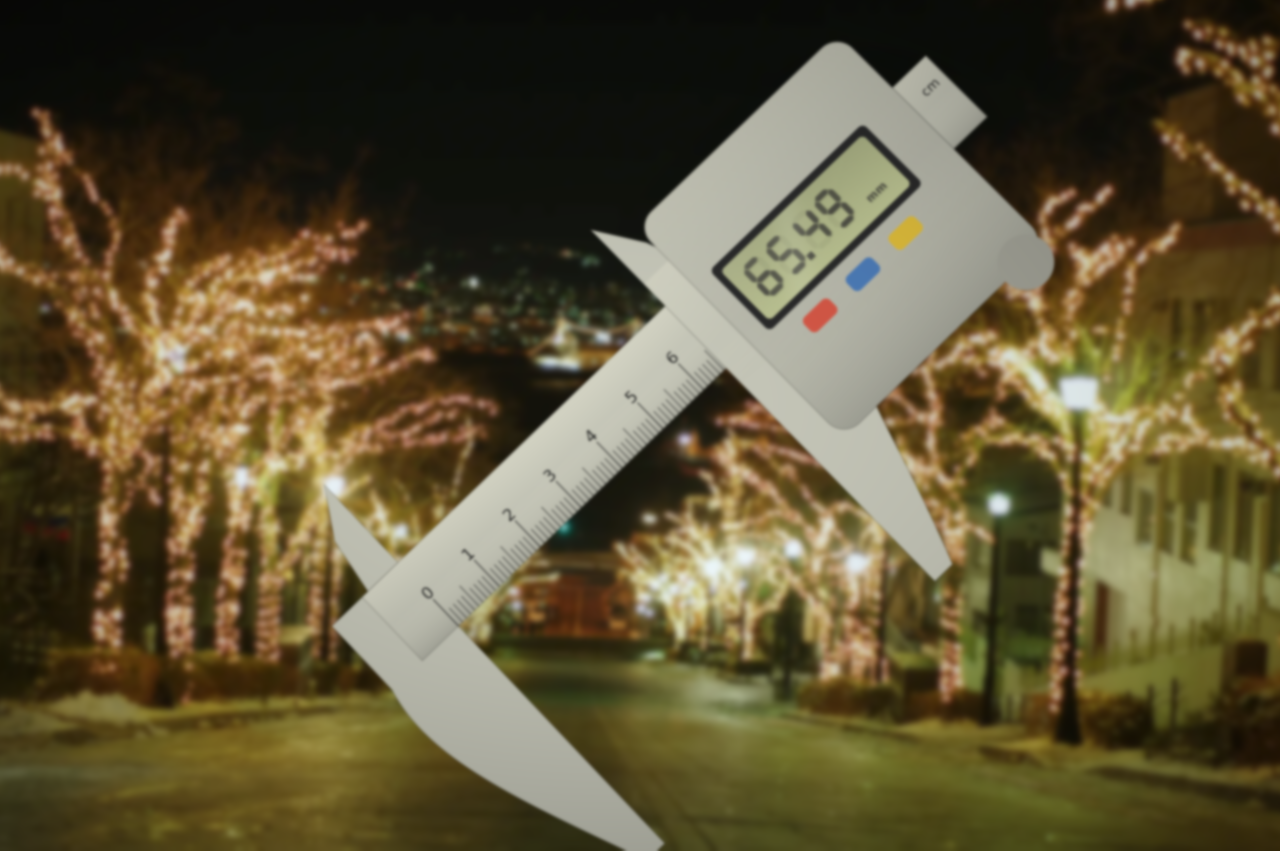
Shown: **65.49** mm
